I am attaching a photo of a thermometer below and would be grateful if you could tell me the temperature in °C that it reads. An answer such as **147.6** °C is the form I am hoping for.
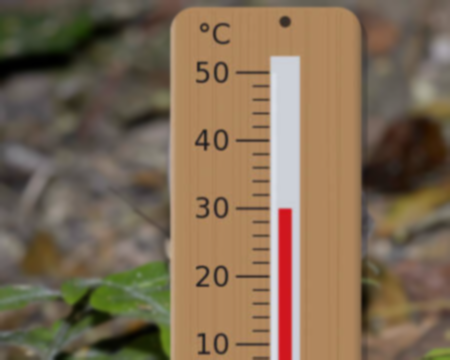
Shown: **30** °C
